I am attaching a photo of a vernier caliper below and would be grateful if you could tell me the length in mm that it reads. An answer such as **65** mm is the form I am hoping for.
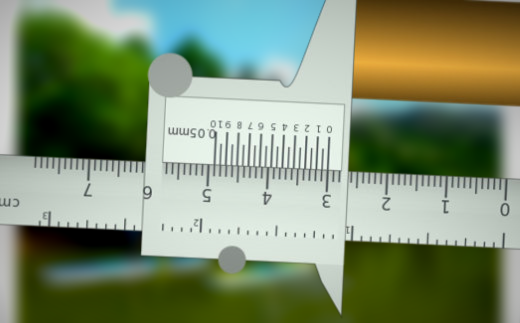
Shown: **30.0** mm
